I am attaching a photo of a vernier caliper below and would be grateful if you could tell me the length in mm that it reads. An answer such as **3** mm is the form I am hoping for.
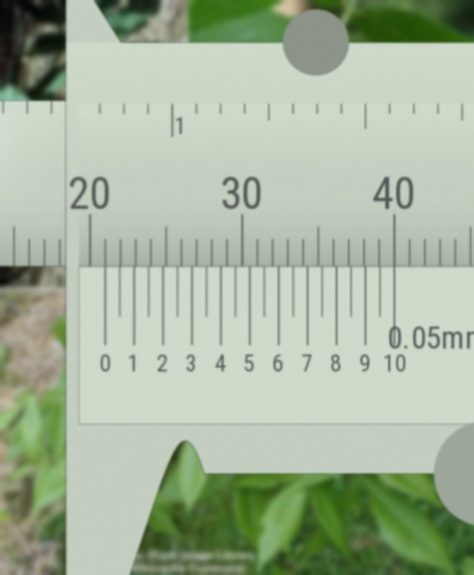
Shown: **21.0** mm
